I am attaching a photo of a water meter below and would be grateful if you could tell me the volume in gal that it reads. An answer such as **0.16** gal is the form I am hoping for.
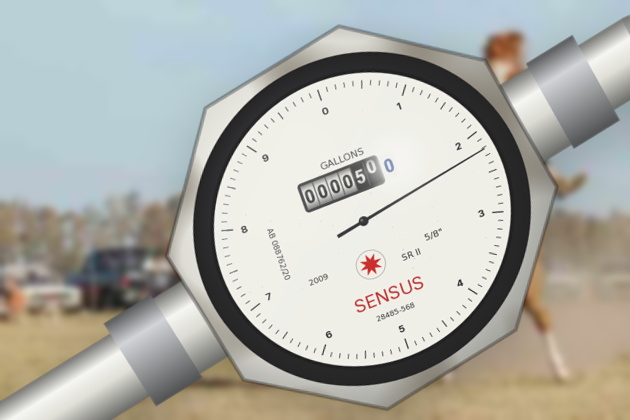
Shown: **502.2** gal
